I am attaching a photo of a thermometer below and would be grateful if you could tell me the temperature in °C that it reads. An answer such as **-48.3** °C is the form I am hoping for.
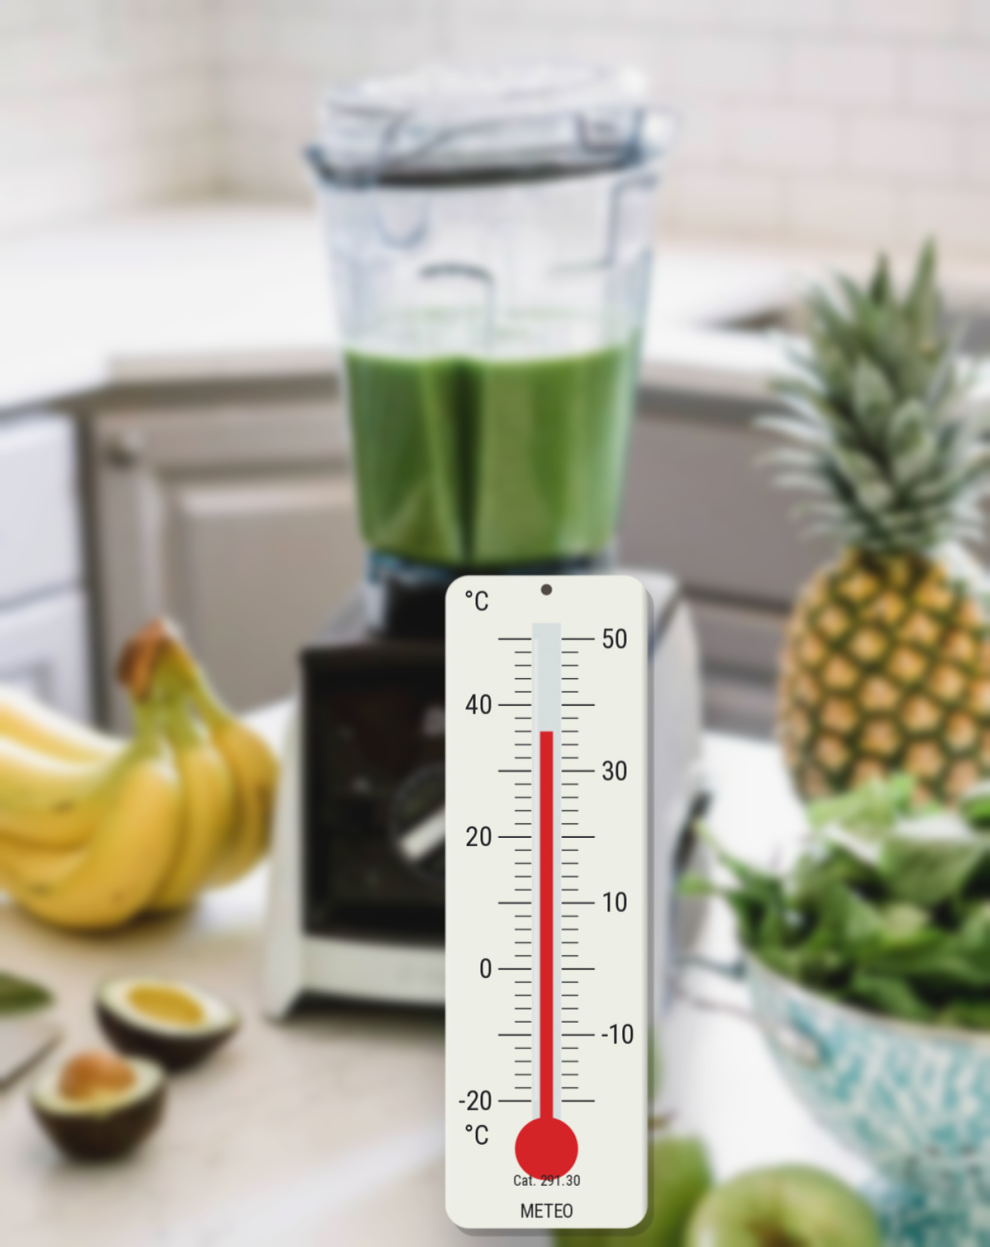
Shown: **36** °C
